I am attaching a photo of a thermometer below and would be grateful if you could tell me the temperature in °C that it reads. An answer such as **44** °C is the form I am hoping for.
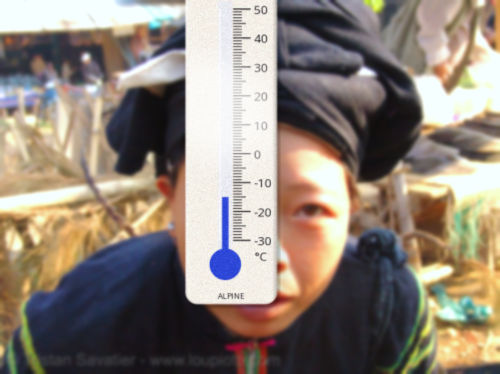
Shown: **-15** °C
